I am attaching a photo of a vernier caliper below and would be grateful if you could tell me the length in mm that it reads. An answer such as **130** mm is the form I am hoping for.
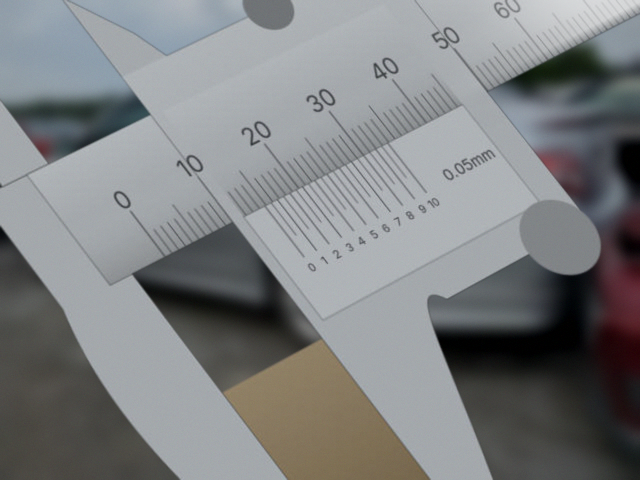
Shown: **14.8** mm
